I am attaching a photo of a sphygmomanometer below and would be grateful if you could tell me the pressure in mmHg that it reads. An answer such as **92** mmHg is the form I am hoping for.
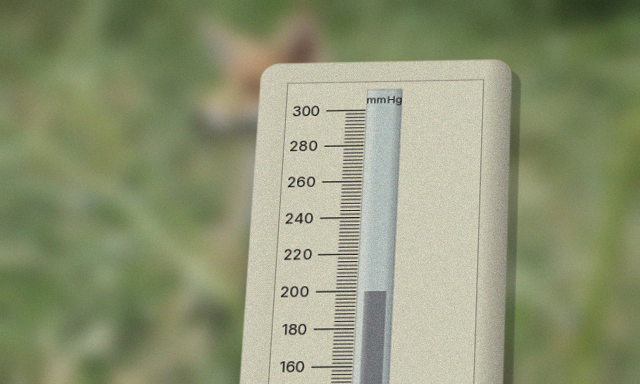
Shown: **200** mmHg
